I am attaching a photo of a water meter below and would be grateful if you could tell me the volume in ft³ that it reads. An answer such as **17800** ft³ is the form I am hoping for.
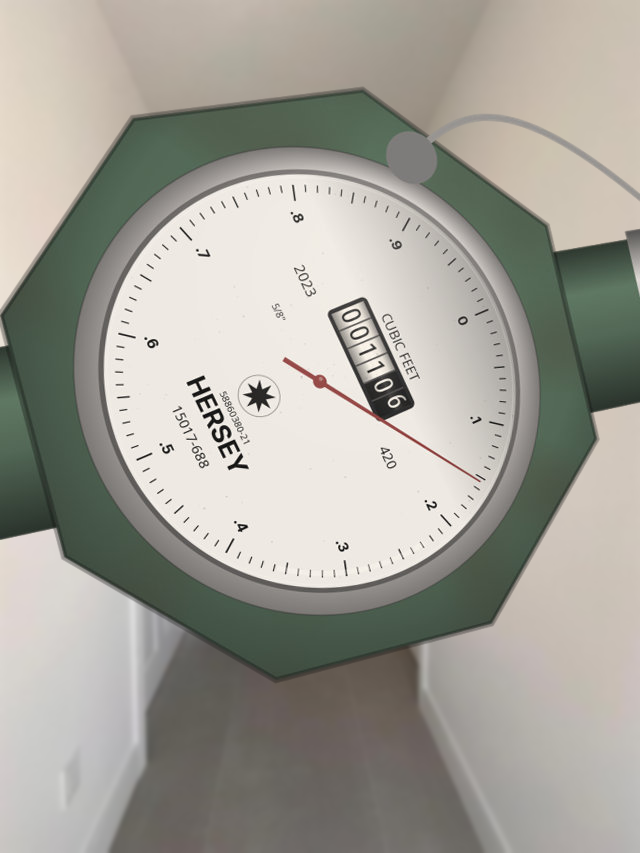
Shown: **1106.15** ft³
